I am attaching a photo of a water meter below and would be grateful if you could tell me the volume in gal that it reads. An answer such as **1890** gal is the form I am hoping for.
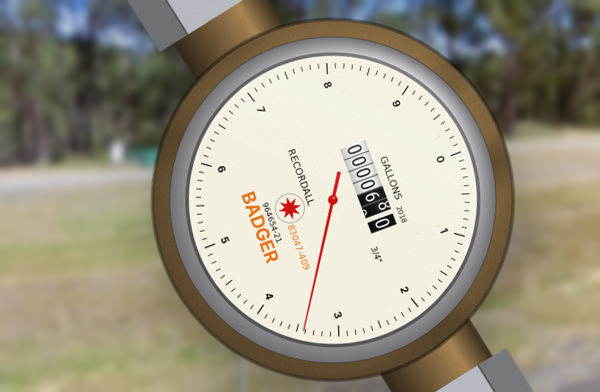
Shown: **683.4** gal
